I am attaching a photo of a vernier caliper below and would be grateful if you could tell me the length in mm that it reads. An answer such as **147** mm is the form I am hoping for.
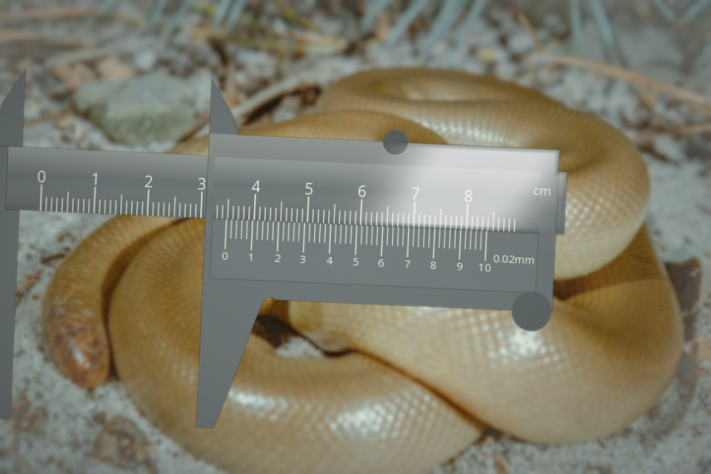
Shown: **34.8** mm
